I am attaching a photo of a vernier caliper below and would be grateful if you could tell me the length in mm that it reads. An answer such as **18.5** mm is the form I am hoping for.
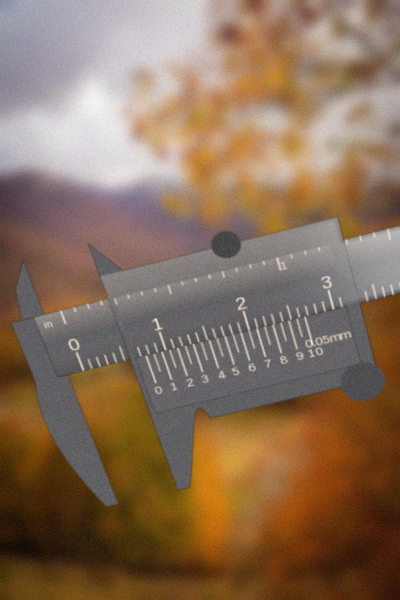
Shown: **7.6** mm
